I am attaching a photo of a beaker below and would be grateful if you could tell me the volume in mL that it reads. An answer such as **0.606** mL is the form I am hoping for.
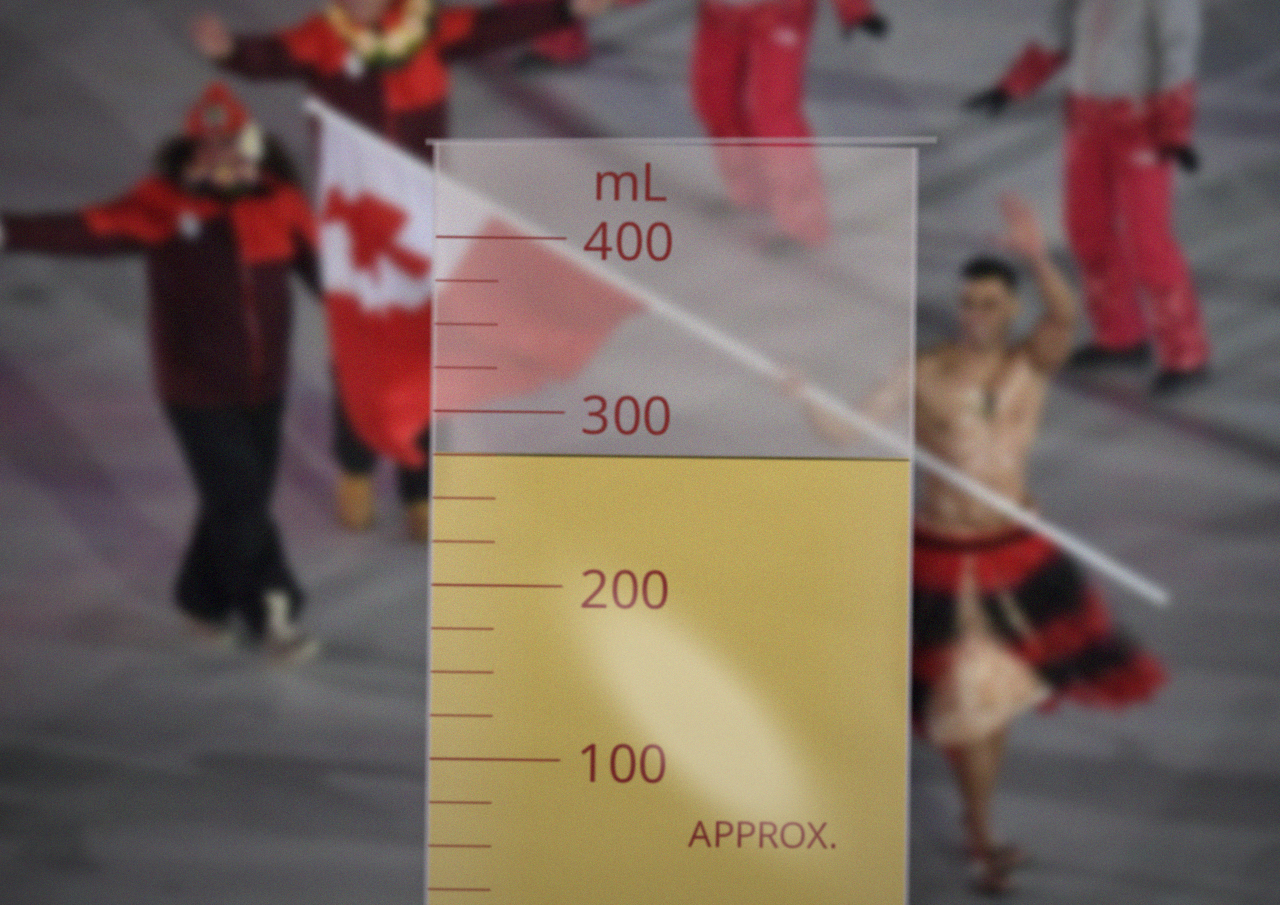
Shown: **275** mL
